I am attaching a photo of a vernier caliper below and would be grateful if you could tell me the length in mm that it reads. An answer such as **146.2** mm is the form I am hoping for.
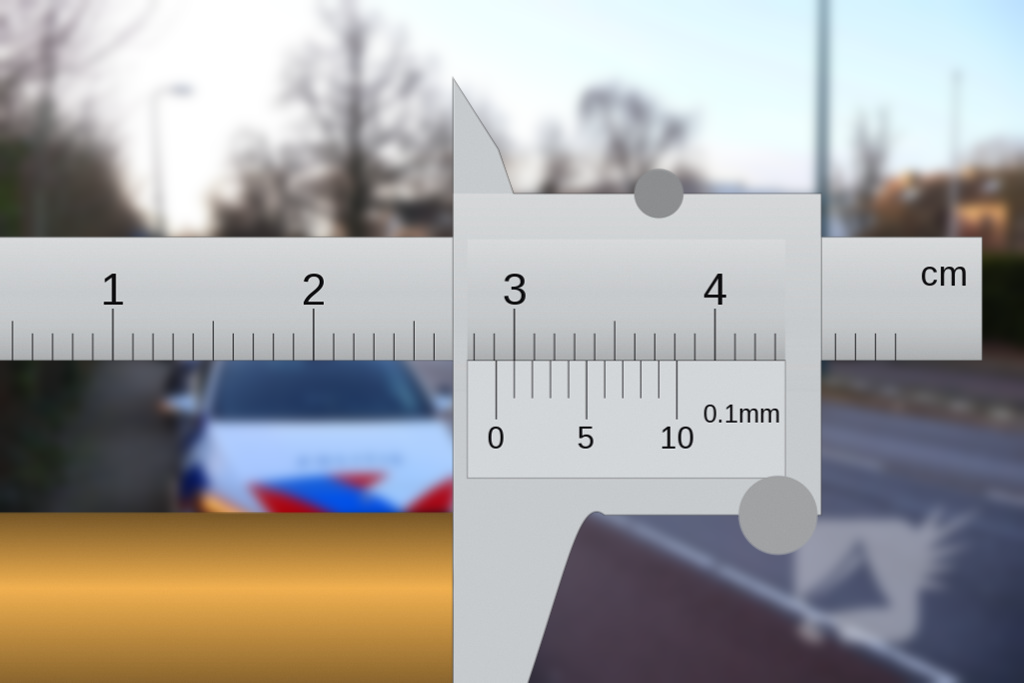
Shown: **29.1** mm
